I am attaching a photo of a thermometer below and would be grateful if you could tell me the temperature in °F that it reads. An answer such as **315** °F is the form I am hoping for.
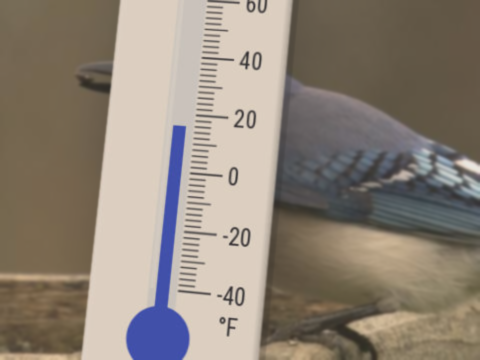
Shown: **16** °F
